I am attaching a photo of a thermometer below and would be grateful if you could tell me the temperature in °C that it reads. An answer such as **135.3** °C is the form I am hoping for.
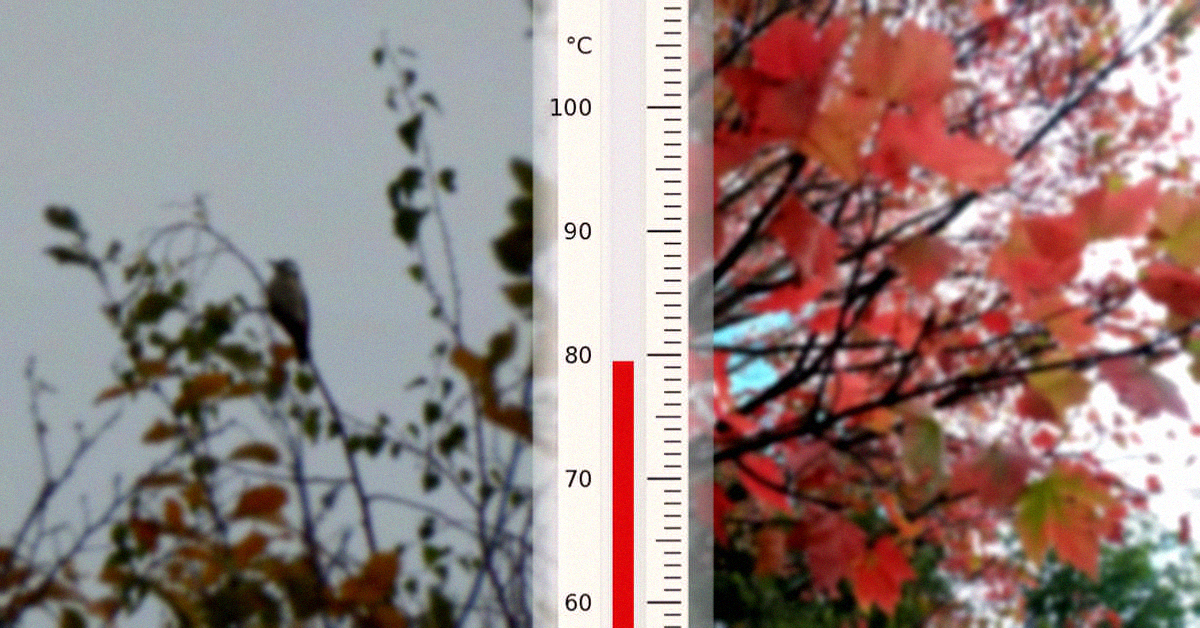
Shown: **79.5** °C
